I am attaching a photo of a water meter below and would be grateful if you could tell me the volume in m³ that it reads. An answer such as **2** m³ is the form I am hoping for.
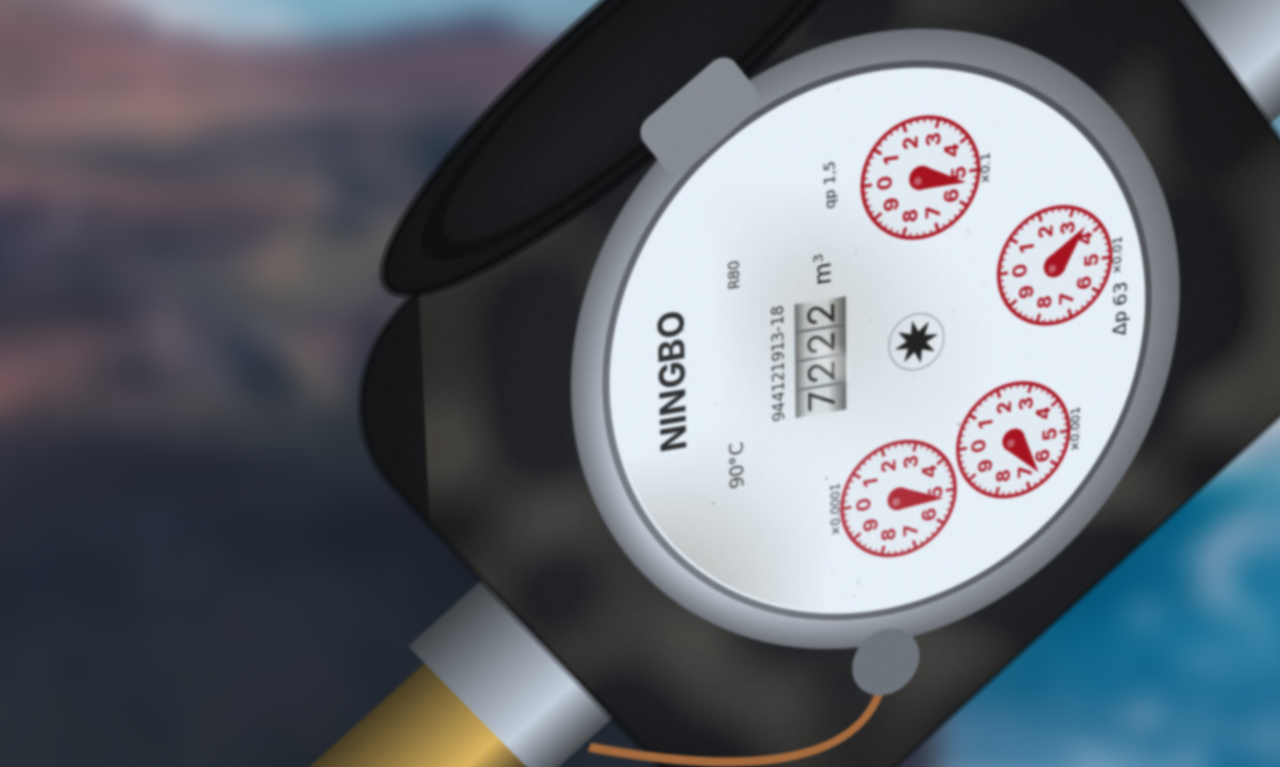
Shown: **7222.5365** m³
